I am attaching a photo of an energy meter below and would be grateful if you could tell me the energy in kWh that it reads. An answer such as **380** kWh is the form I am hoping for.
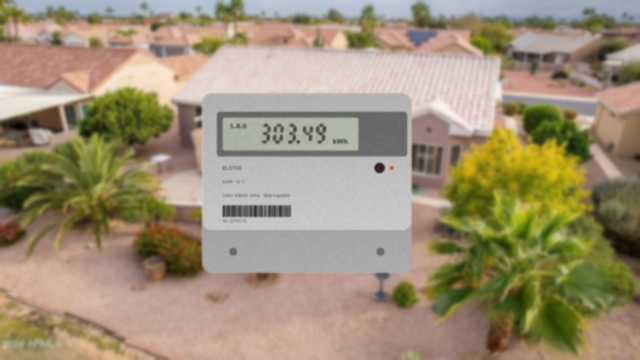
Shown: **303.49** kWh
